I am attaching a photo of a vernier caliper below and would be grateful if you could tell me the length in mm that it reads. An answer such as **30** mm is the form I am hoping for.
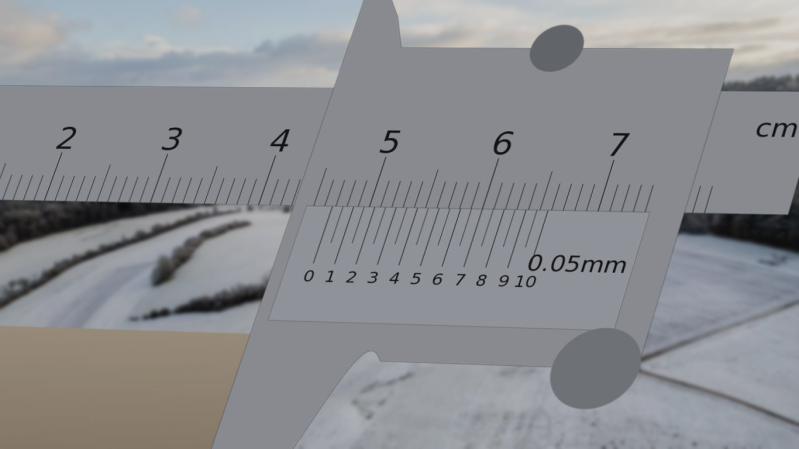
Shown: **46.7** mm
